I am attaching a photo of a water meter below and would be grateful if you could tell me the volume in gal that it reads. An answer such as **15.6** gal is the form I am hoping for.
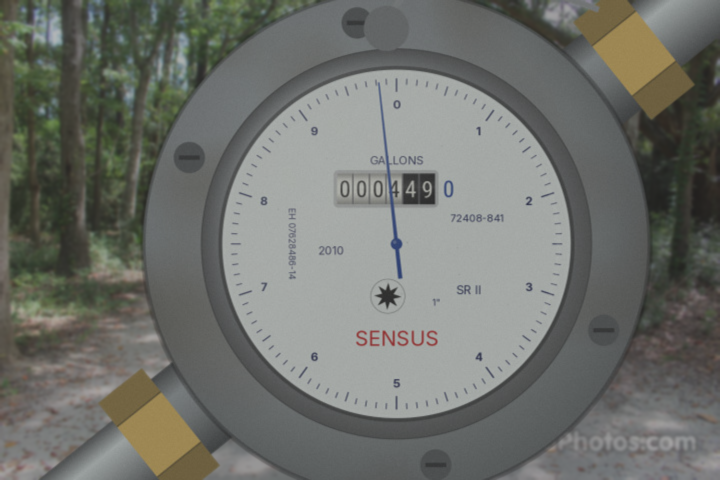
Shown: **4489.8** gal
